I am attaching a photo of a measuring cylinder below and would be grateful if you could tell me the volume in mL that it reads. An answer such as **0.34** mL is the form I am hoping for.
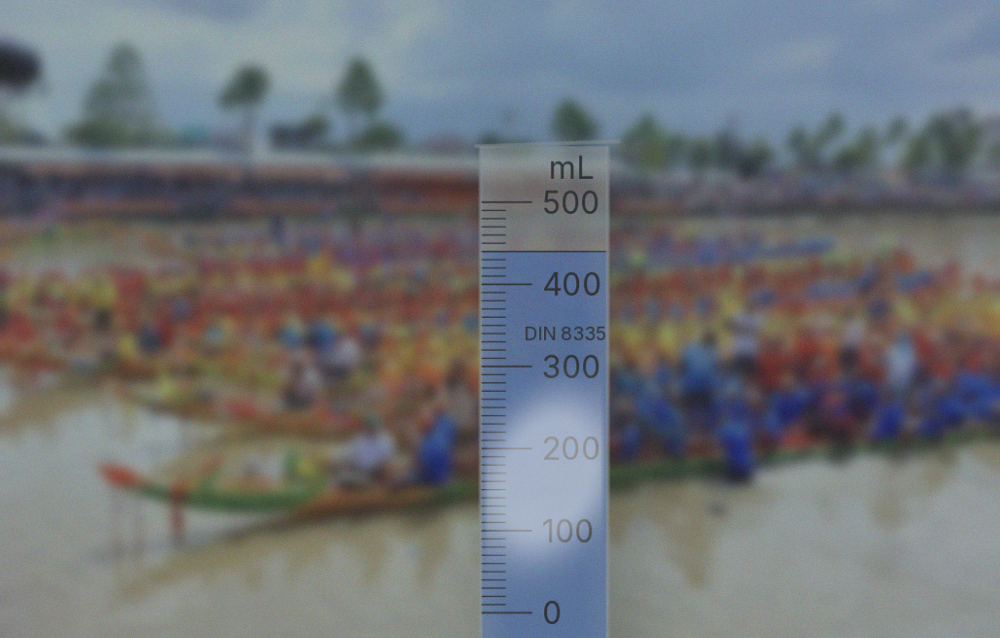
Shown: **440** mL
